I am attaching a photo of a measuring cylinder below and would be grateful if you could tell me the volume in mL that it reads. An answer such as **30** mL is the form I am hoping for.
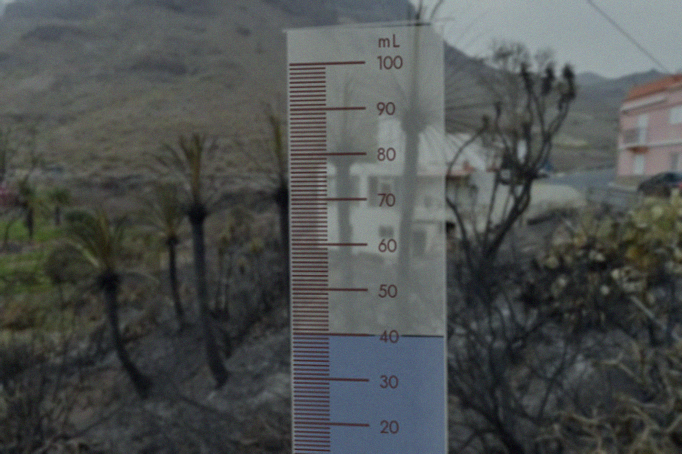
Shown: **40** mL
